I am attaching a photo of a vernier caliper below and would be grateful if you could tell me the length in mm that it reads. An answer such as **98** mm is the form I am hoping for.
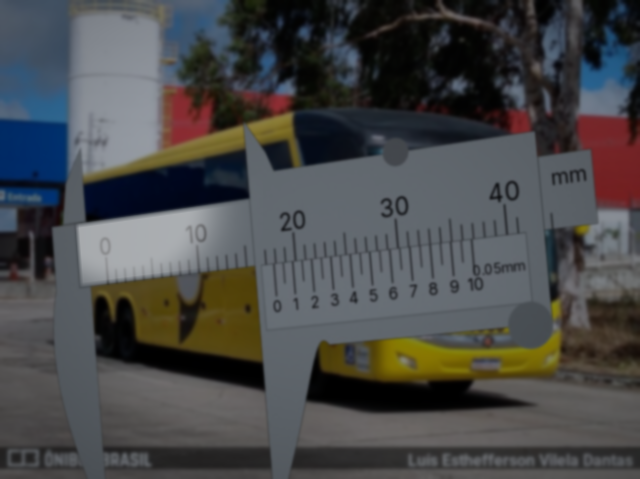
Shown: **17.8** mm
